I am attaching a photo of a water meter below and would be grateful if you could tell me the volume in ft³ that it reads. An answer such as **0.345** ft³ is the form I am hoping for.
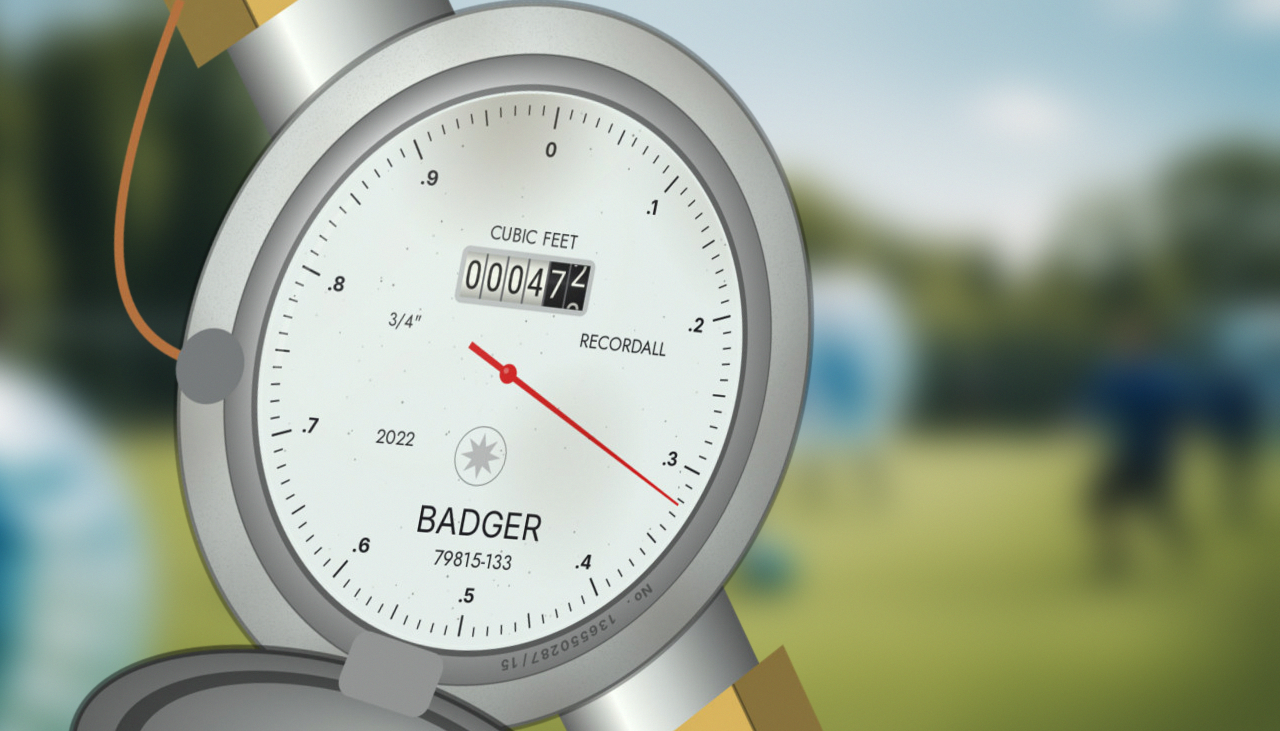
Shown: **472.32** ft³
